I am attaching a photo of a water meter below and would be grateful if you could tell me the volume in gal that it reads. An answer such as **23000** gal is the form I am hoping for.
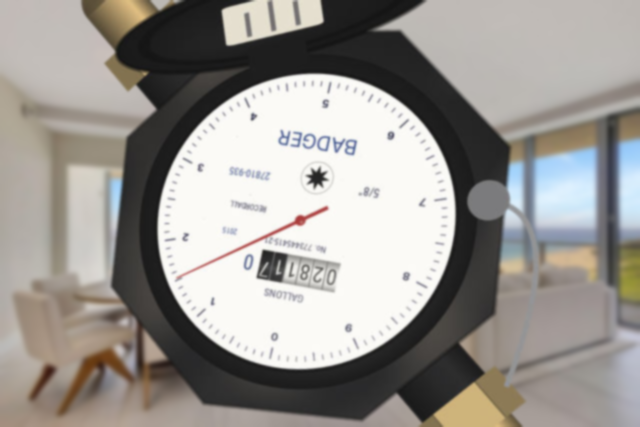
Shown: **281171.5** gal
